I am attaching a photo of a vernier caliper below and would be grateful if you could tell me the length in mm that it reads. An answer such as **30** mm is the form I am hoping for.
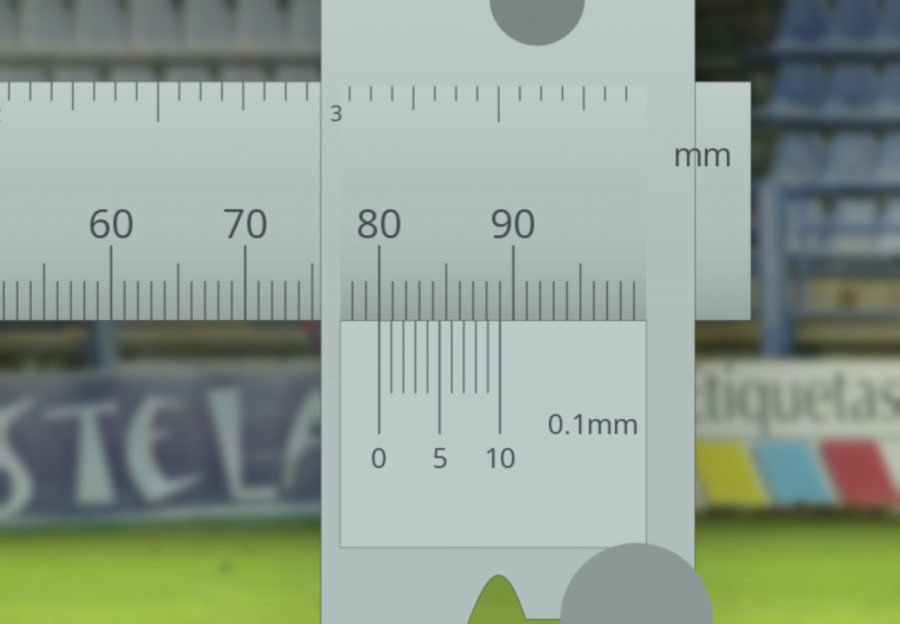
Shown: **80.0** mm
